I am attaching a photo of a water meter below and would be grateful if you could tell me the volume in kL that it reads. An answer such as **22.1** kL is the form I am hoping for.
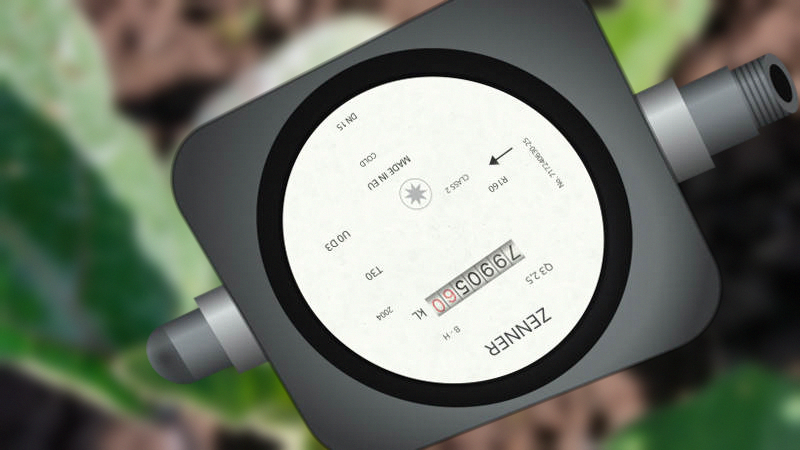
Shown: **79905.60** kL
